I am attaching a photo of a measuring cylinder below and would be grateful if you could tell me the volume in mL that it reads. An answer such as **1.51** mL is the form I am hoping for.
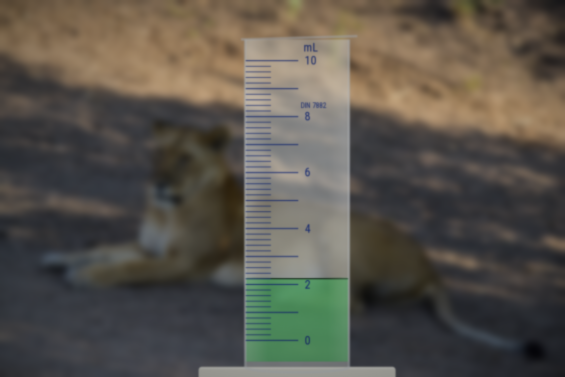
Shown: **2.2** mL
